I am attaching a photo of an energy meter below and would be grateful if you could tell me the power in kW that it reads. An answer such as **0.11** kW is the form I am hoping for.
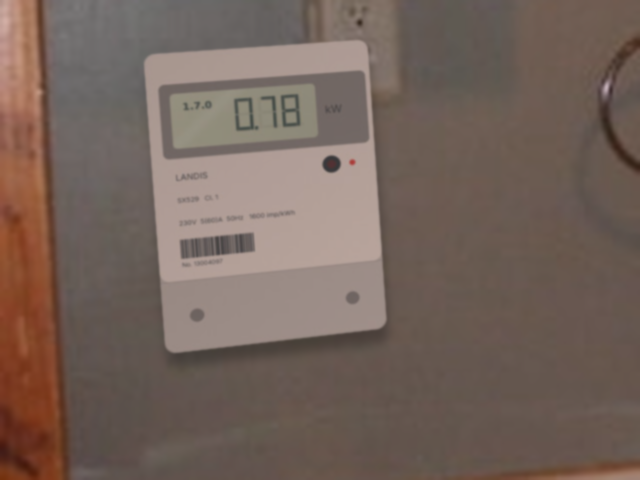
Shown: **0.78** kW
